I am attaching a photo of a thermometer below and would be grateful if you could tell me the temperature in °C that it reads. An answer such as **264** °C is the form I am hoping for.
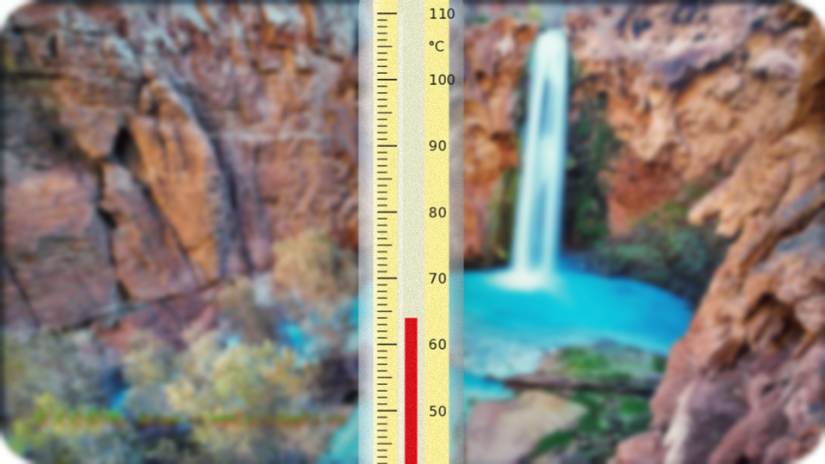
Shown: **64** °C
